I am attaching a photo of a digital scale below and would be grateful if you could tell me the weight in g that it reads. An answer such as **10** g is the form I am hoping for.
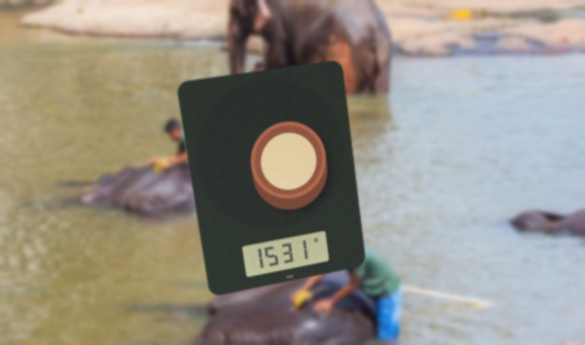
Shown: **1531** g
